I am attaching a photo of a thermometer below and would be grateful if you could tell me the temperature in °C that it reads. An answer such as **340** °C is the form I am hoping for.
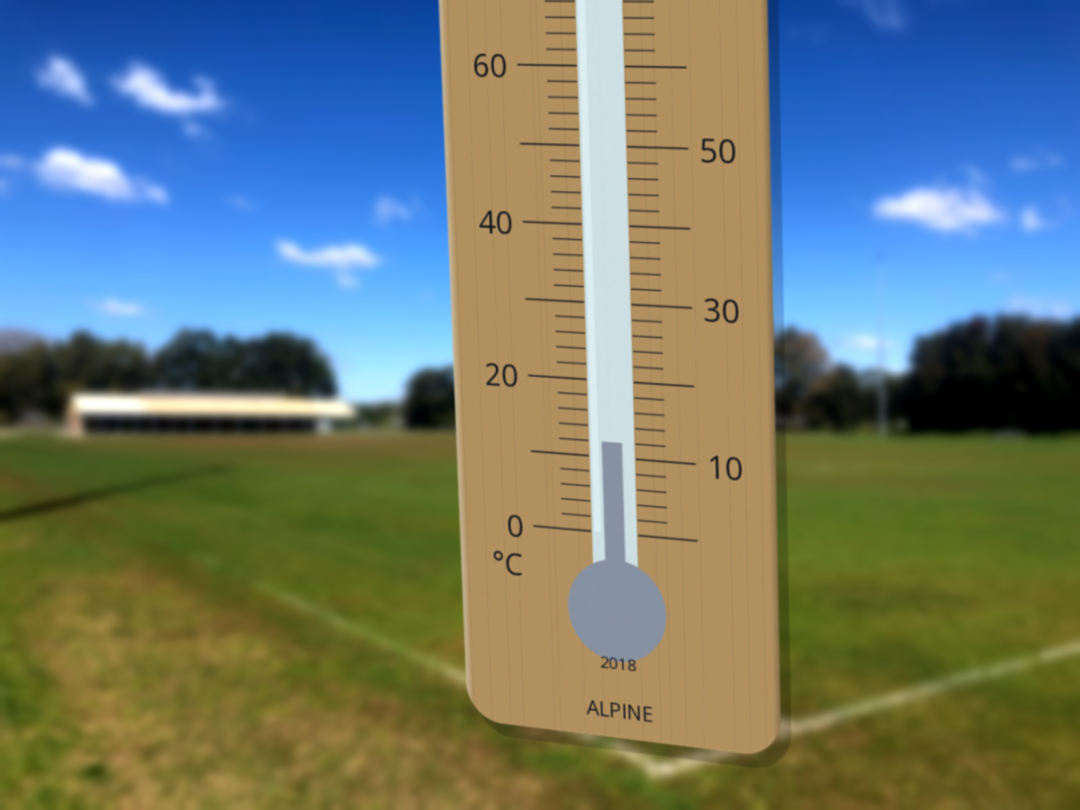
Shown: **12** °C
